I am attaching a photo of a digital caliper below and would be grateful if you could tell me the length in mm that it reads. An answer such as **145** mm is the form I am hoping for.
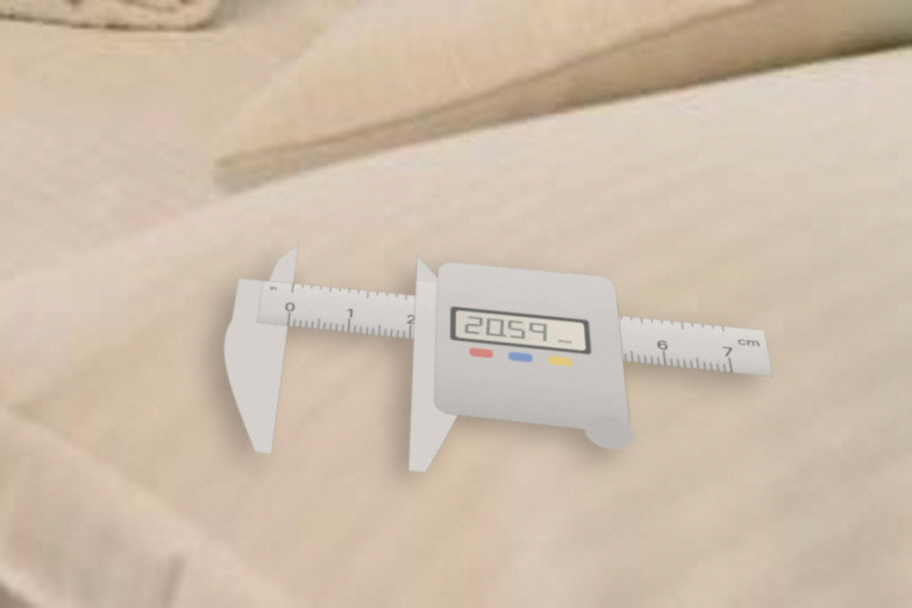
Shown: **20.59** mm
